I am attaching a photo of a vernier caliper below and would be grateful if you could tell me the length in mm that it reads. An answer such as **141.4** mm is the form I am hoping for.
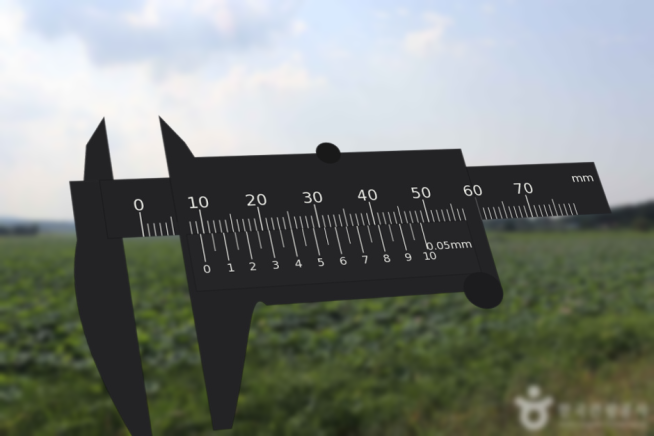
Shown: **9.4** mm
